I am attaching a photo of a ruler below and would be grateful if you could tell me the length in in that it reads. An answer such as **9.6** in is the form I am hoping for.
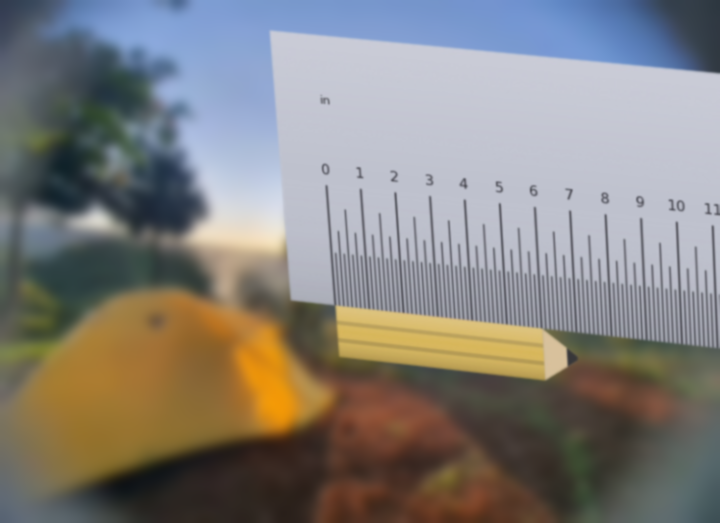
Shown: **7** in
